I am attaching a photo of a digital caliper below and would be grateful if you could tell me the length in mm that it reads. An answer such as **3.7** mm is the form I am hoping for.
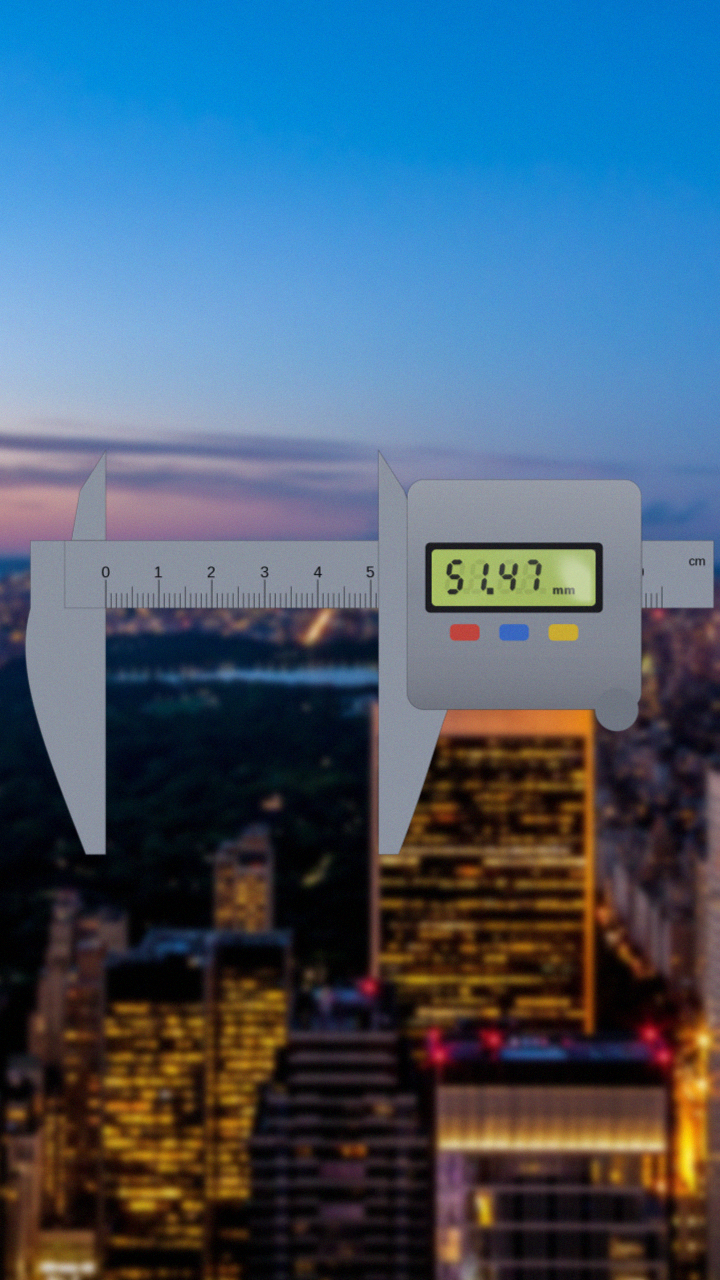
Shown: **51.47** mm
